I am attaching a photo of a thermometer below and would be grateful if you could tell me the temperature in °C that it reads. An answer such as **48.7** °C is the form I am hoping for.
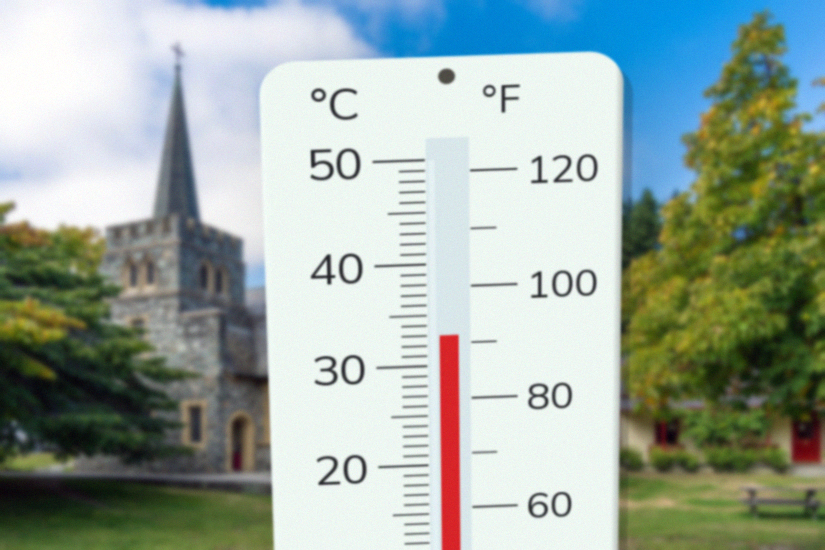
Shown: **33** °C
